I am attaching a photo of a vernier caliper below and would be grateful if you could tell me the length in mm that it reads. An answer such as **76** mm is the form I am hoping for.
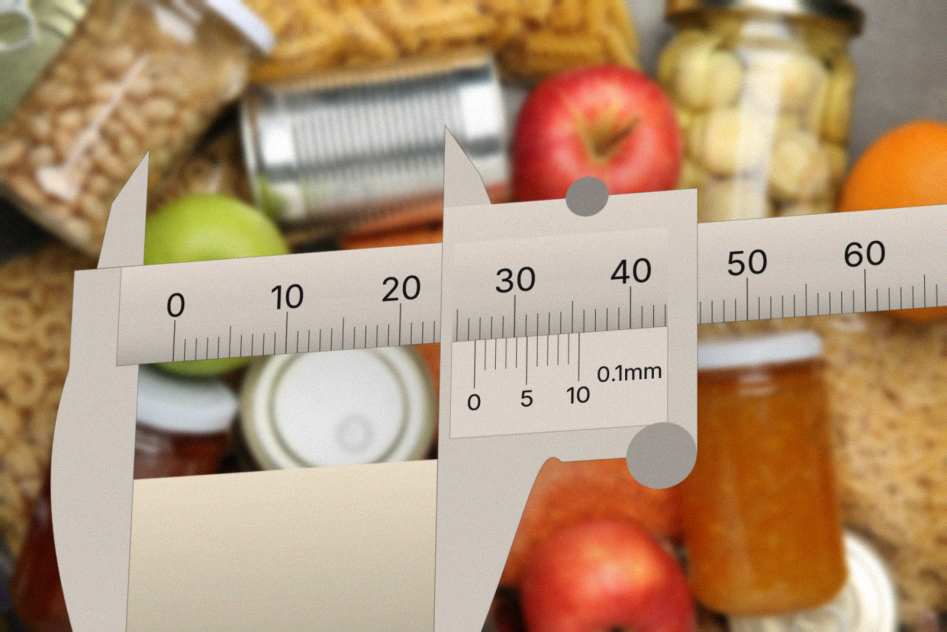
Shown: **26.6** mm
